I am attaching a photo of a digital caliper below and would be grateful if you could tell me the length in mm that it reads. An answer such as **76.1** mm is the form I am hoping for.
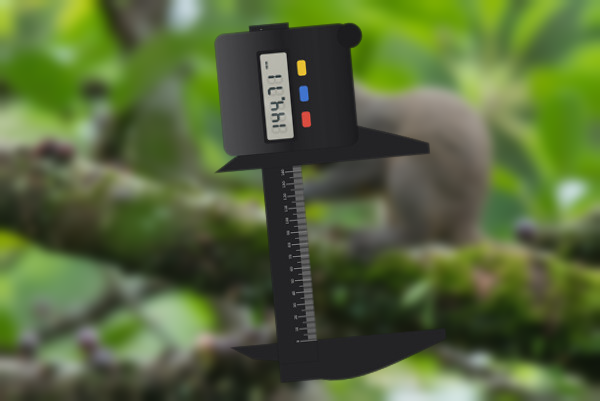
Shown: **144.71** mm
